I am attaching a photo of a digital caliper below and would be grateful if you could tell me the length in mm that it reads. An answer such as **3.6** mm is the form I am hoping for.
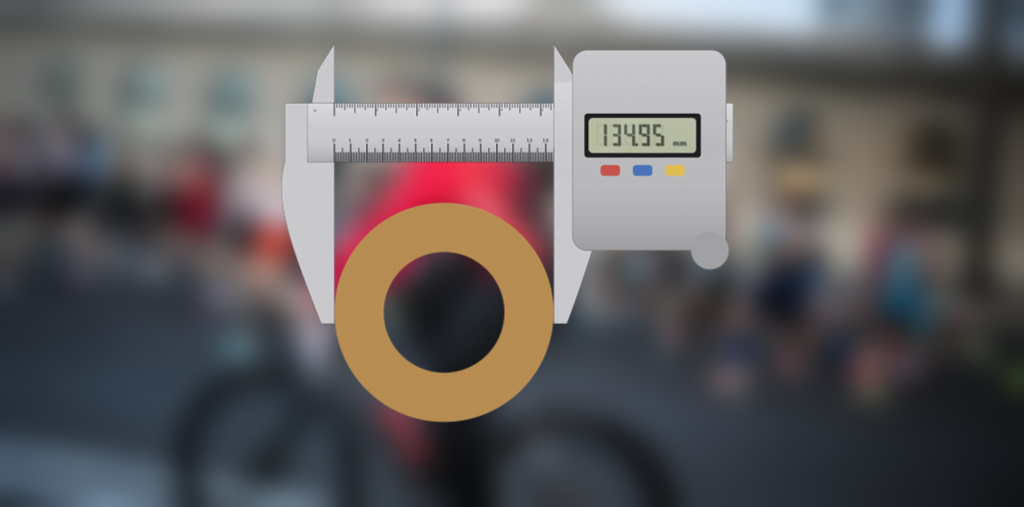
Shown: **134.95** mm
